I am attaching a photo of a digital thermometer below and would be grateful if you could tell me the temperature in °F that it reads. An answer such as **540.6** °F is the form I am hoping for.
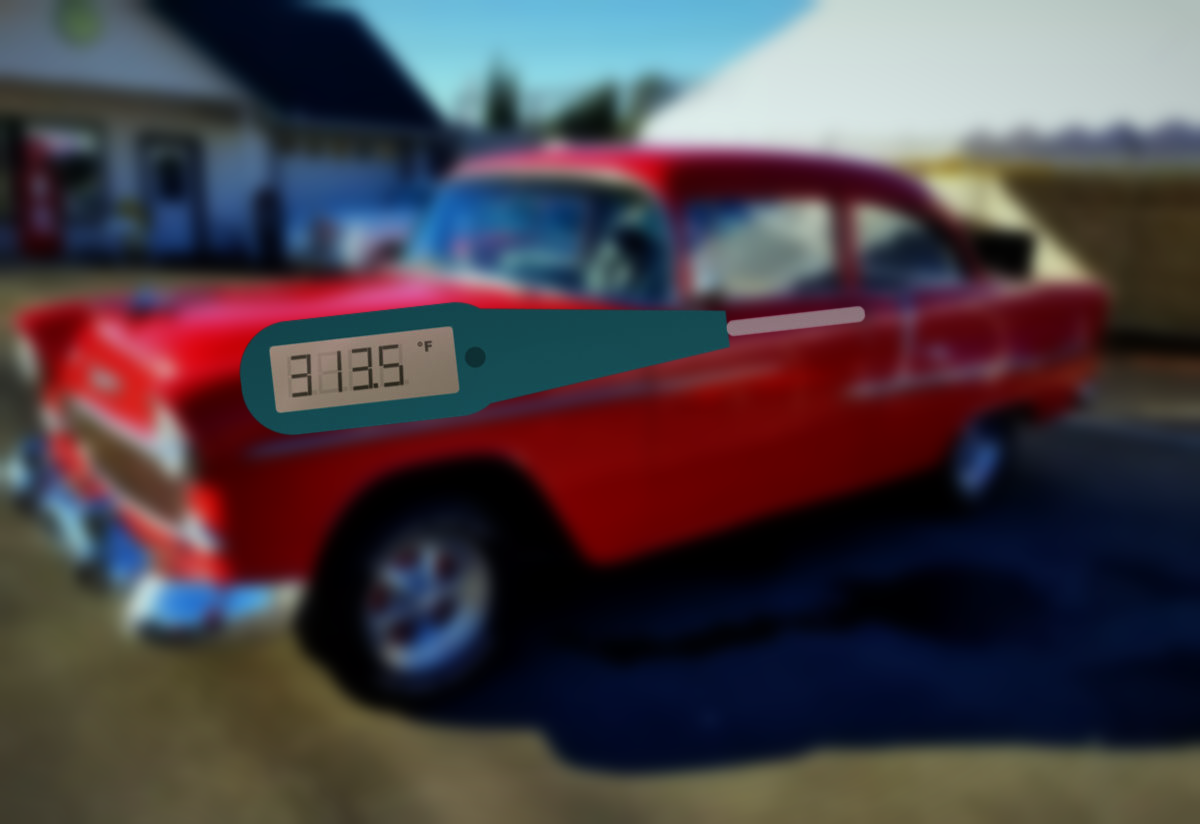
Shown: **313.5** °F
